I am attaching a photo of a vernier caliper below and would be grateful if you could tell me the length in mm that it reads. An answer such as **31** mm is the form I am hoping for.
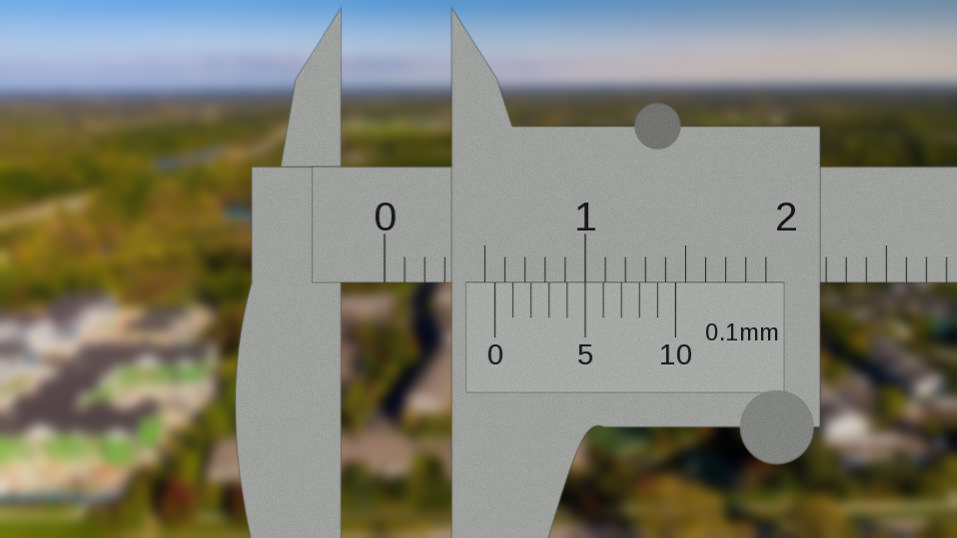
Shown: **5.5** mm
